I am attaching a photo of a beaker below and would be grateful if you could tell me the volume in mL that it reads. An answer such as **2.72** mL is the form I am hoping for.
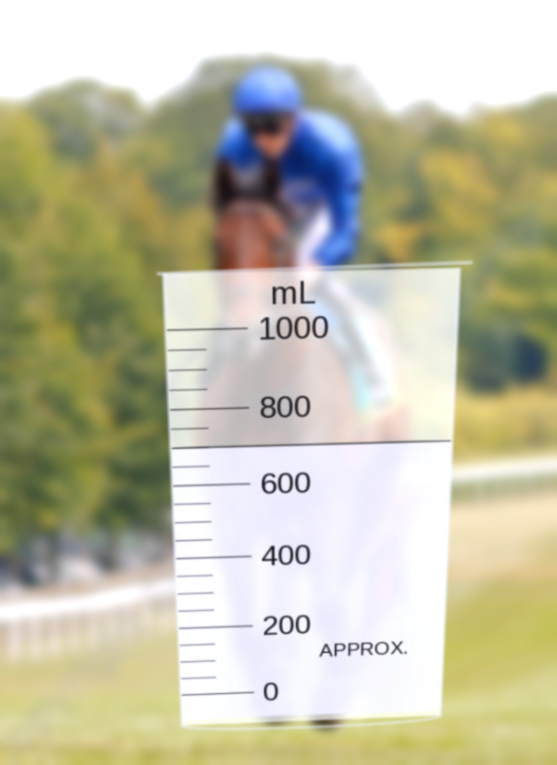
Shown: **700** mL
